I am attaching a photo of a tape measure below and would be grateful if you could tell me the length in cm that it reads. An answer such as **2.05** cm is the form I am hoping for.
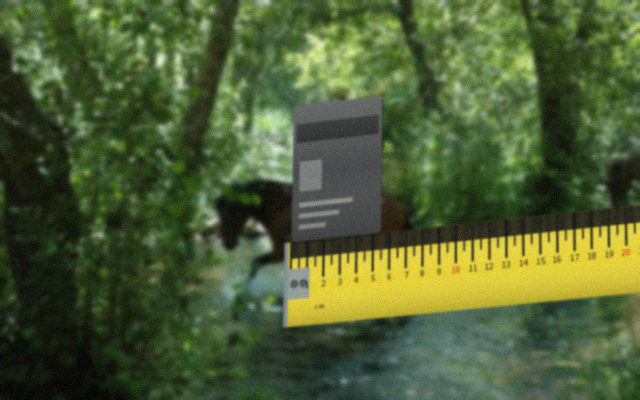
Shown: **5.5** cm
